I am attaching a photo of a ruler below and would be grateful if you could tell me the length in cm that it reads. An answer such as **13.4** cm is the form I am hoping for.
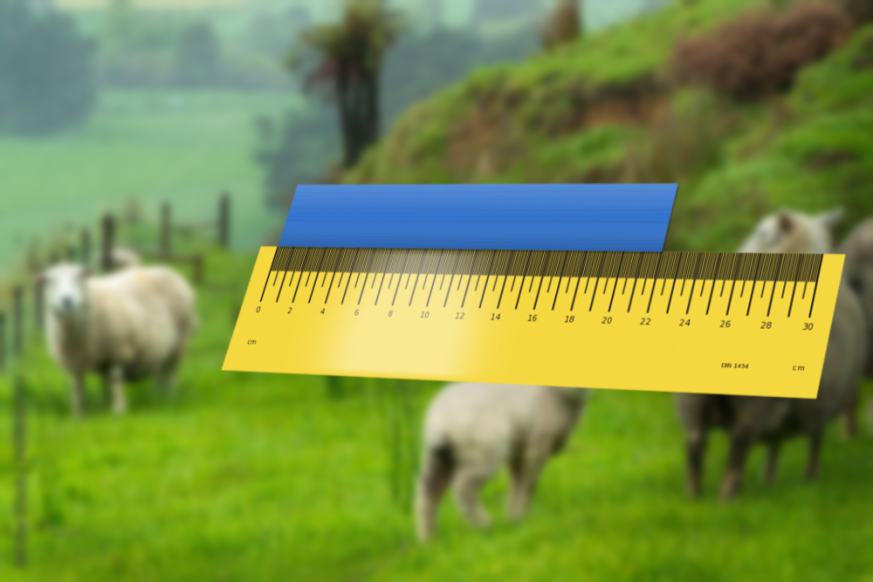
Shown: **22** cm
